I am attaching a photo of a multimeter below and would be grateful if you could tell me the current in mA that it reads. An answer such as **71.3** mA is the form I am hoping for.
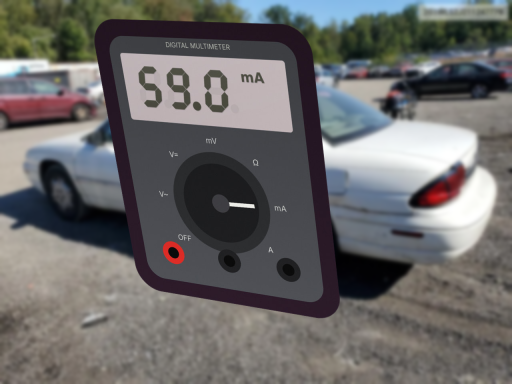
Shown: **59.0** mA
